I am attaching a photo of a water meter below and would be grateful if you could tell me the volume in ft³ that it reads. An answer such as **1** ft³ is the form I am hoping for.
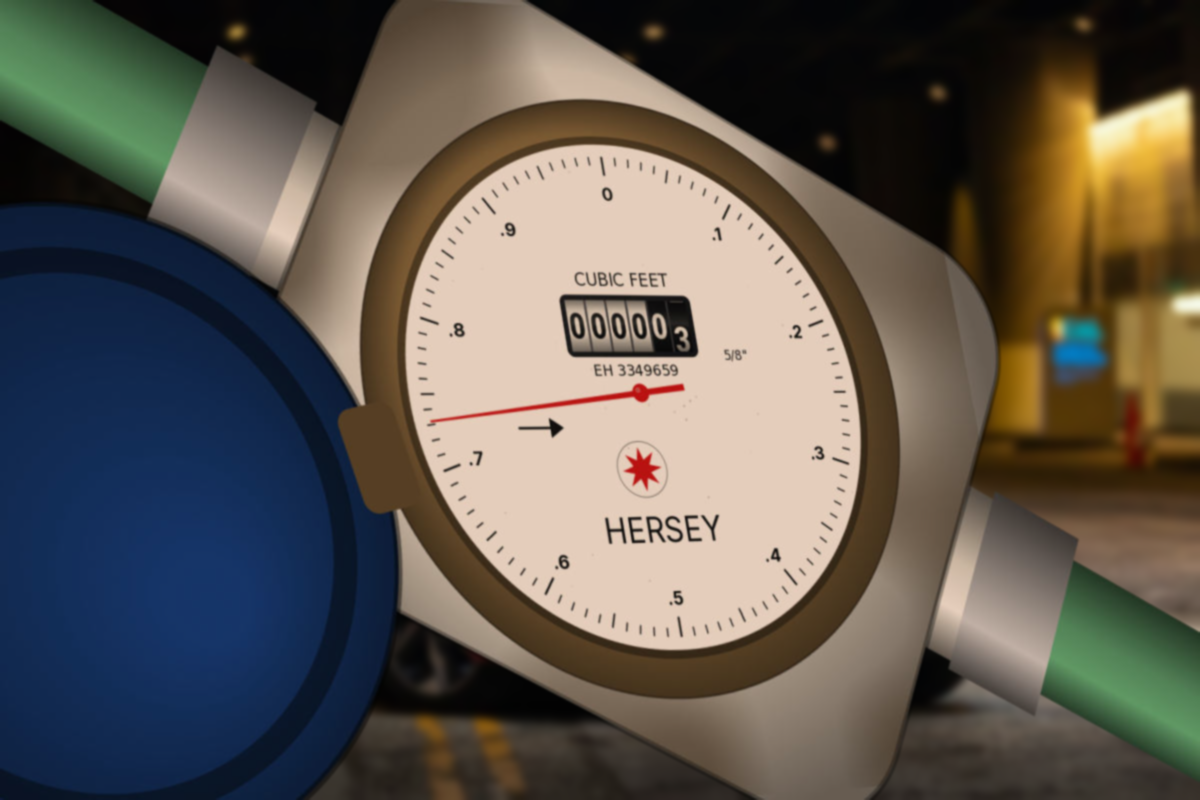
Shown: **2.73** ft³
